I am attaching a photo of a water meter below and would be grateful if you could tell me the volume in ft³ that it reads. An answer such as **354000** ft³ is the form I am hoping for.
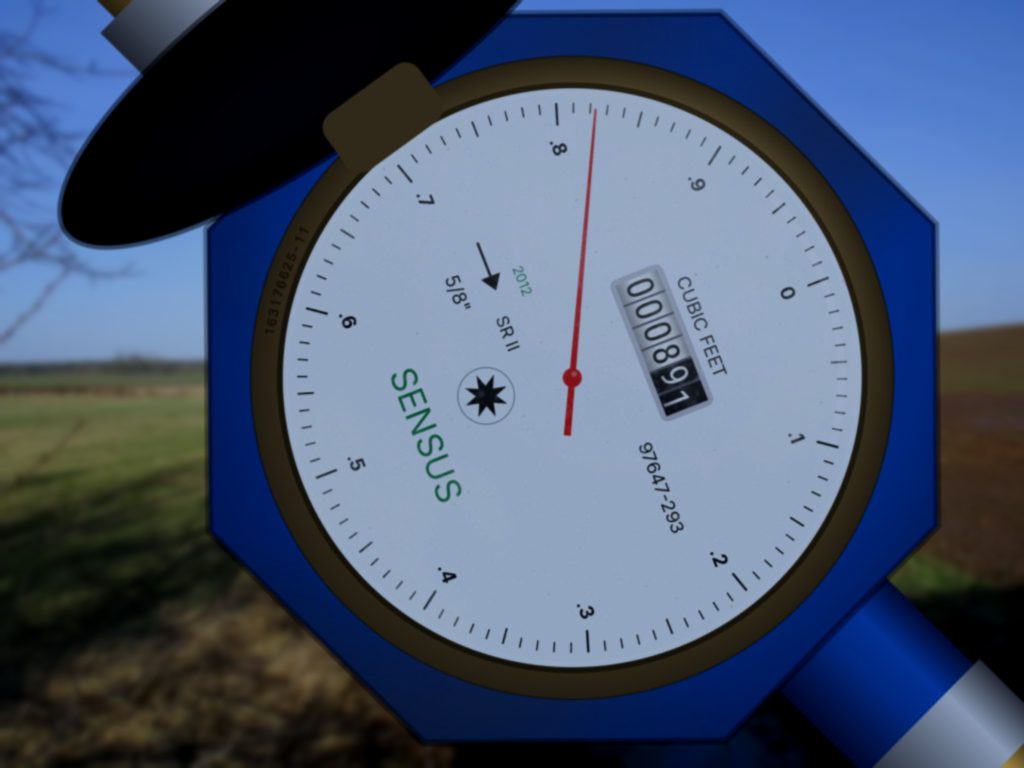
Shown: **890.82** ft³
